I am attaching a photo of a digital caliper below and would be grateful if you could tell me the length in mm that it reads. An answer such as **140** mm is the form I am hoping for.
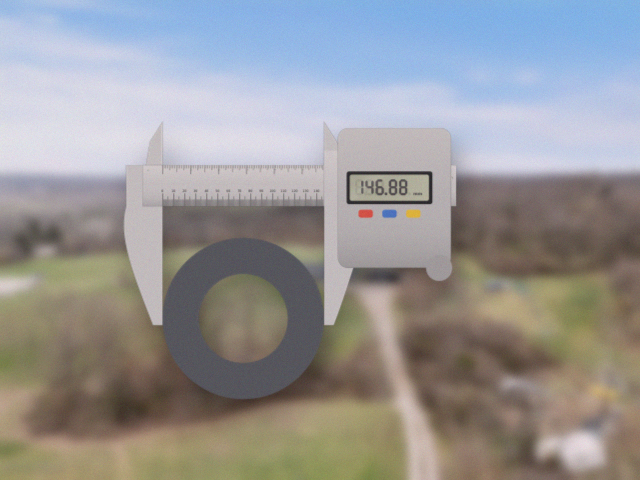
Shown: **146.88** mm
